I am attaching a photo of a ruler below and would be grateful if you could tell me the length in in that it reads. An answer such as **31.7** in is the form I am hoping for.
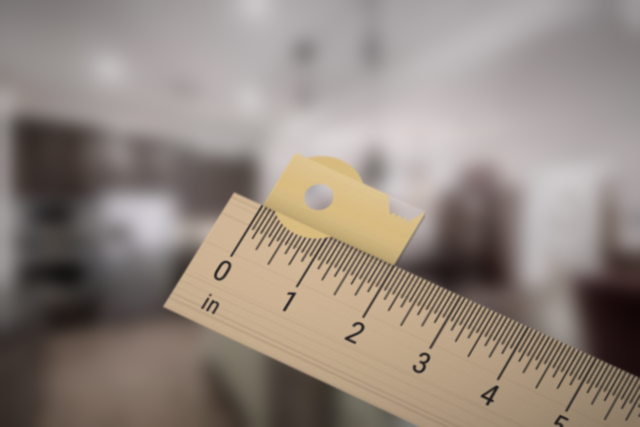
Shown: **2** in
